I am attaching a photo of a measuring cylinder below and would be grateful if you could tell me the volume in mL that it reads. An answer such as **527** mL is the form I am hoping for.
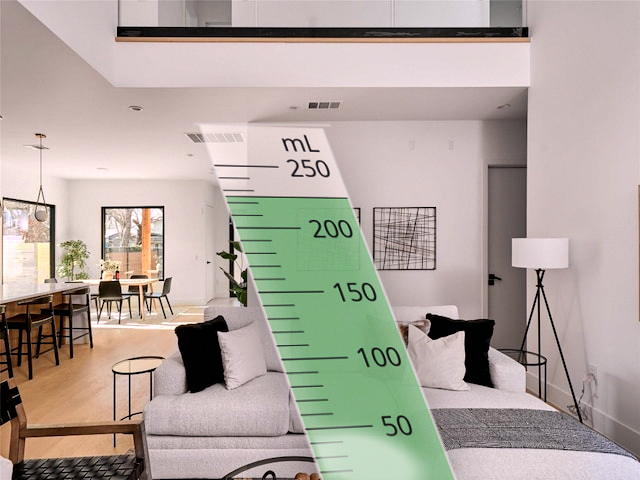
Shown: **225** mL
